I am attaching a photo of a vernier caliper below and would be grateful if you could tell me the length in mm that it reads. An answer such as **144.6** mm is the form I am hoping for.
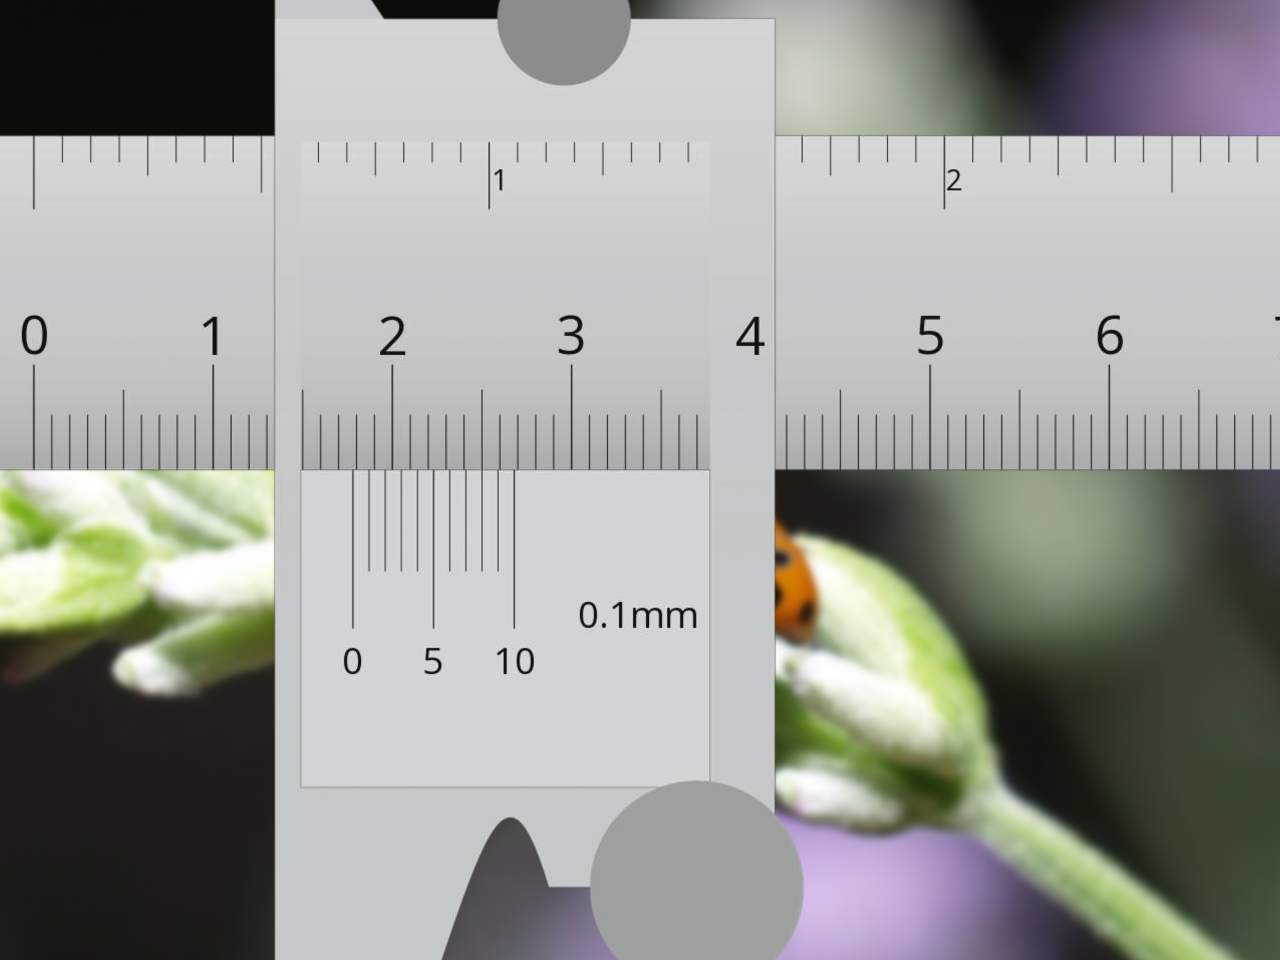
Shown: **17.8** mm
